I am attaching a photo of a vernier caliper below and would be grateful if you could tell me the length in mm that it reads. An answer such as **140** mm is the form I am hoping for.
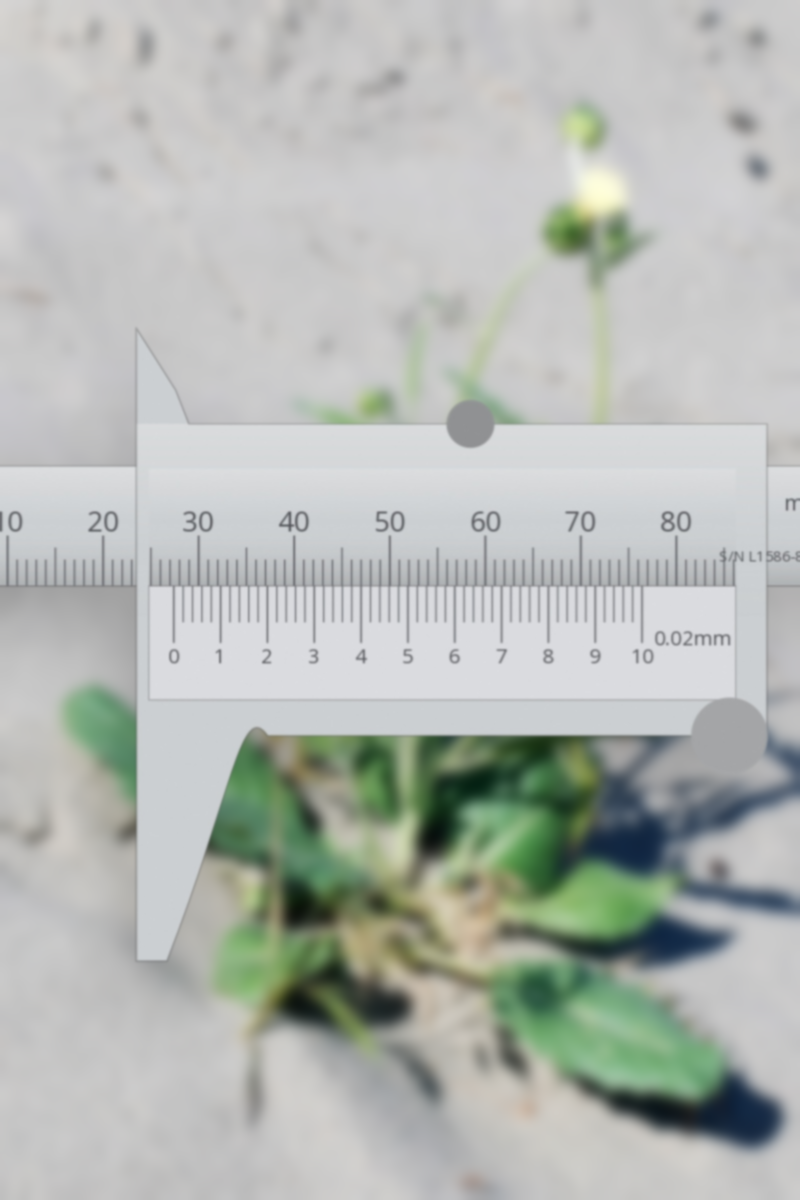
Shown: **27.4** mm
